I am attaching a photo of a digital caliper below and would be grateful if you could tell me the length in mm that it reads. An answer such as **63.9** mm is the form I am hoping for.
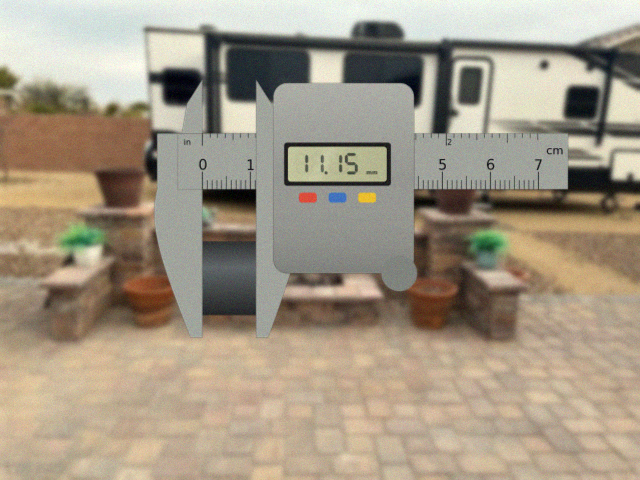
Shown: **11.15** mm
